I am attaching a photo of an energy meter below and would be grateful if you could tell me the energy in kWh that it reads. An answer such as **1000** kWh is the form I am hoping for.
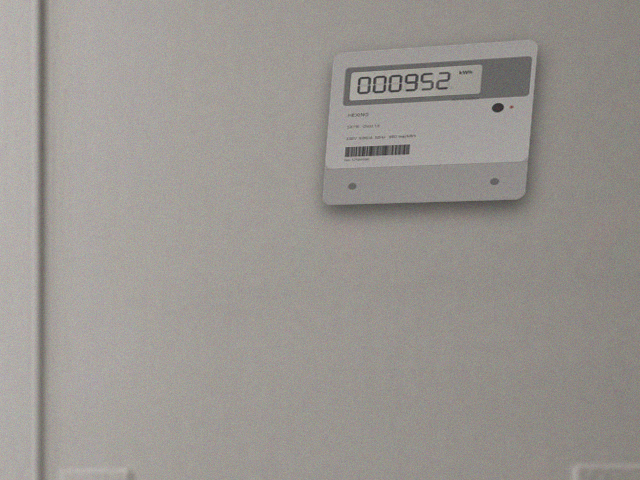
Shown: **952** kWh
